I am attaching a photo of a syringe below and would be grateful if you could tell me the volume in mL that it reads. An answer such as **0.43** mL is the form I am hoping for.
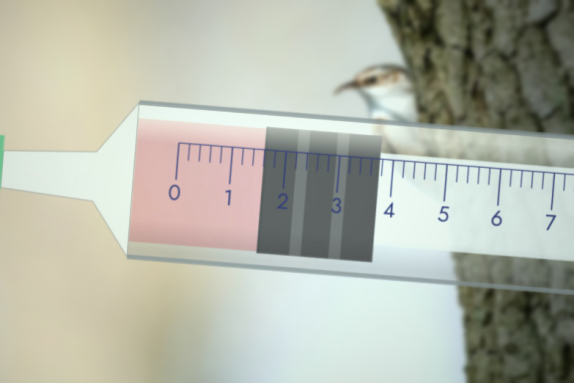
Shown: **1.6** mL
